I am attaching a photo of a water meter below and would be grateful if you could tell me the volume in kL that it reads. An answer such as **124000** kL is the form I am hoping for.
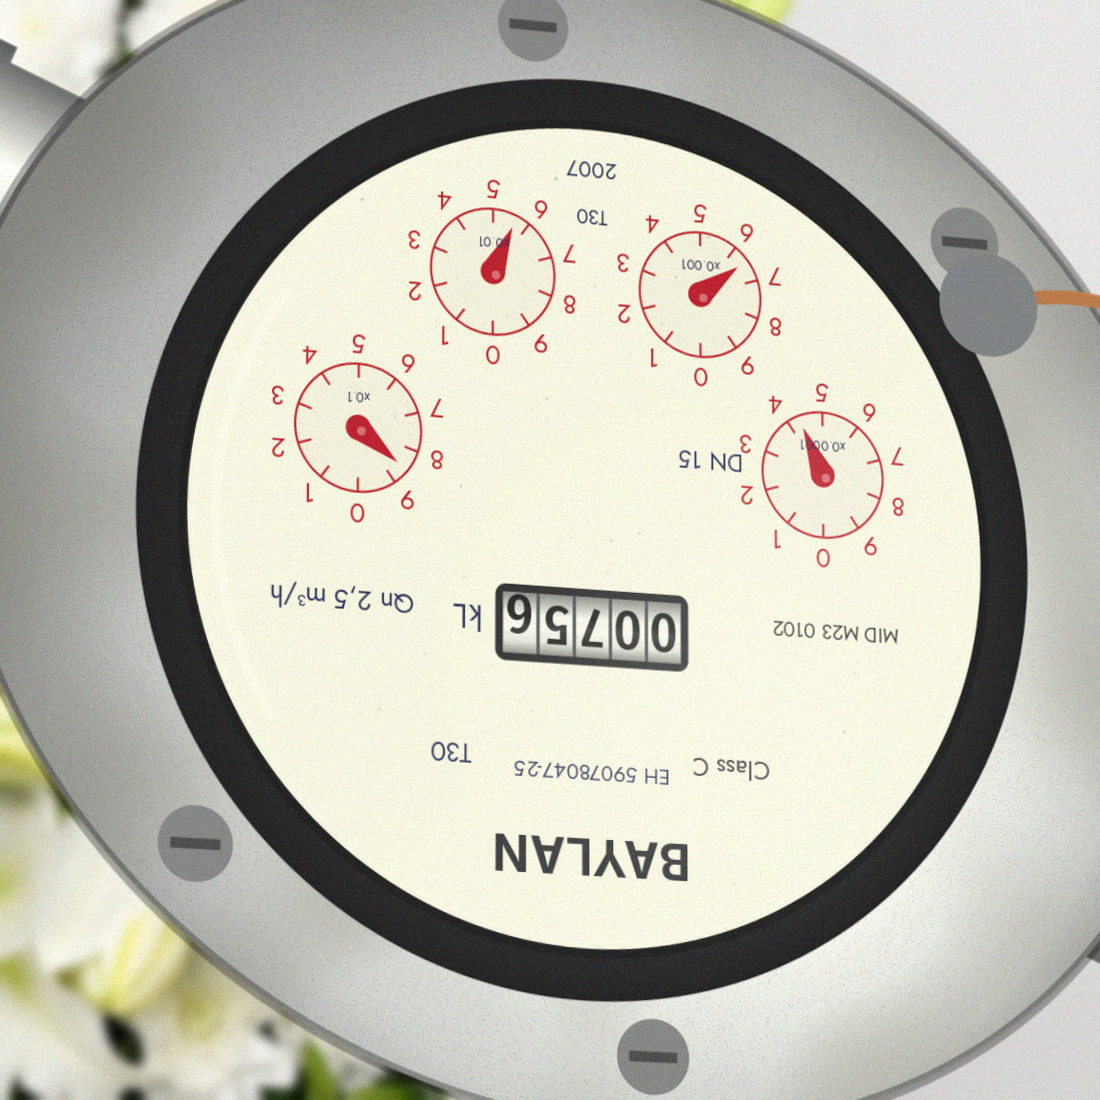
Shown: **755.8564** kL
